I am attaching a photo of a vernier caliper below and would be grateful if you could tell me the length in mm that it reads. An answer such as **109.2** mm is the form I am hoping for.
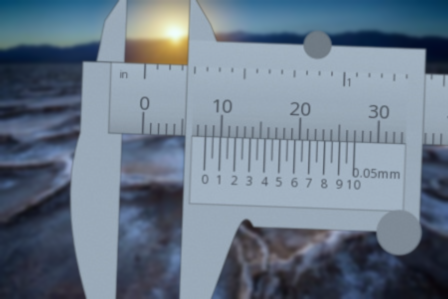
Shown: **8.0** mm
